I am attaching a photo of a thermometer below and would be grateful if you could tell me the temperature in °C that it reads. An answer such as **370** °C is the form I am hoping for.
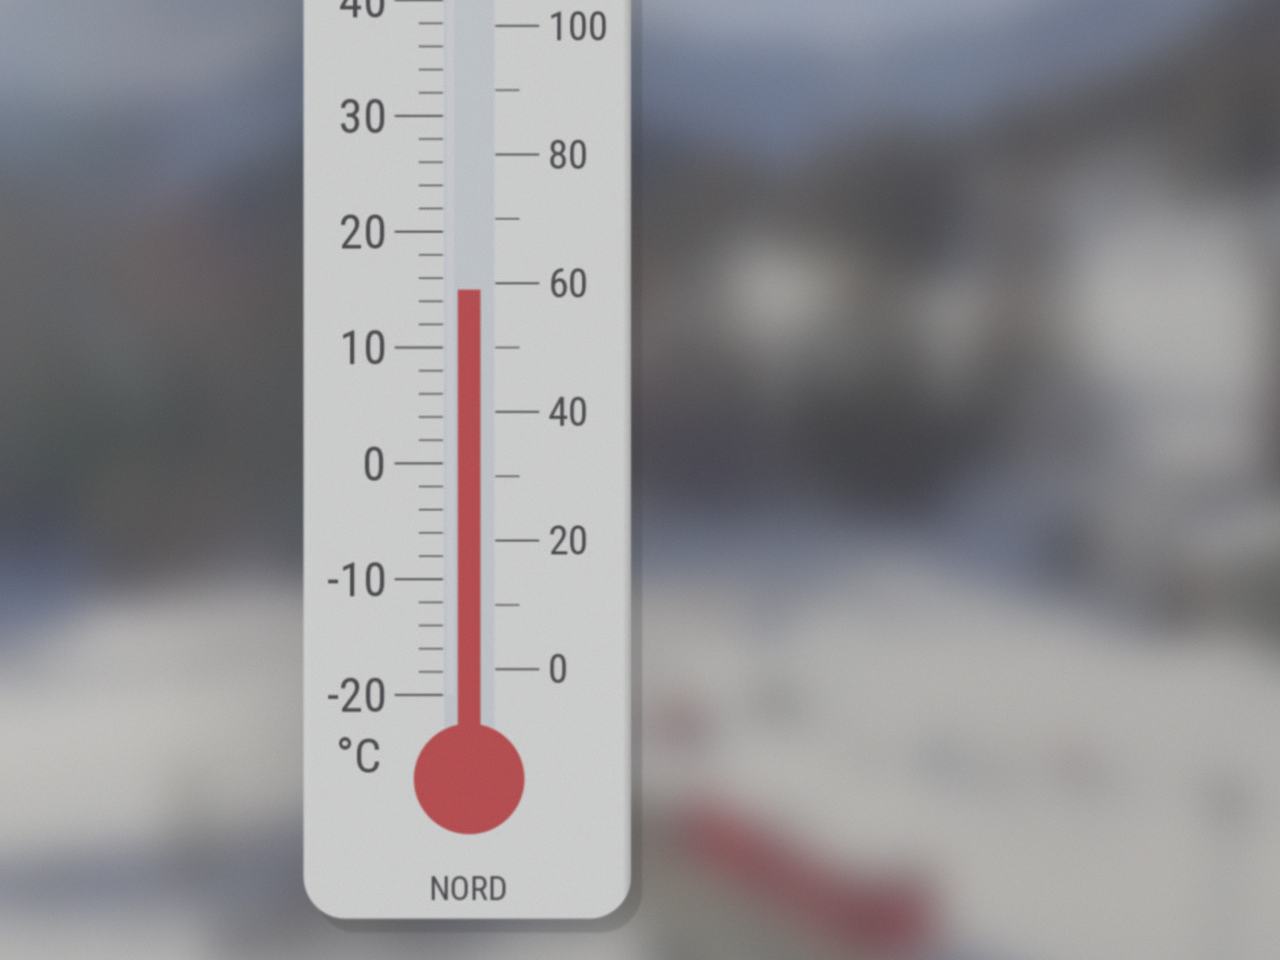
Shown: **15** °C
